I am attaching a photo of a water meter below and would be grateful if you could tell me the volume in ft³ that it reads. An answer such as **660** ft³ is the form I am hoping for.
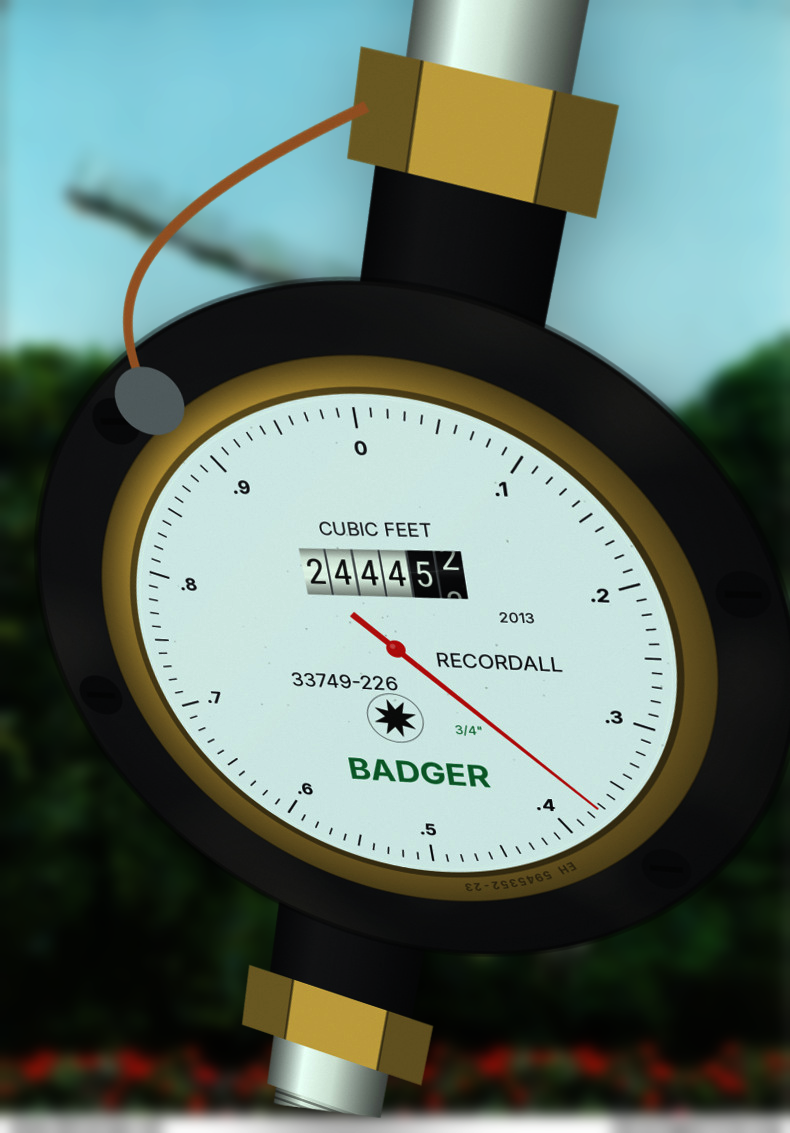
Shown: **244452.37** ft³
